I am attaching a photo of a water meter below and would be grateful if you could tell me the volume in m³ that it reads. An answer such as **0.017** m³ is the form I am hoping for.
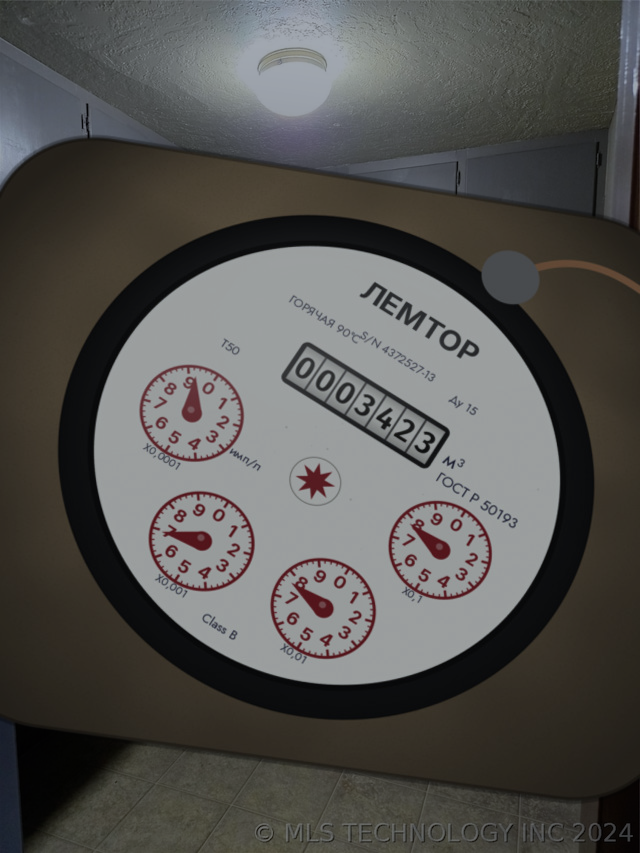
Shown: **3423.7769** m³
